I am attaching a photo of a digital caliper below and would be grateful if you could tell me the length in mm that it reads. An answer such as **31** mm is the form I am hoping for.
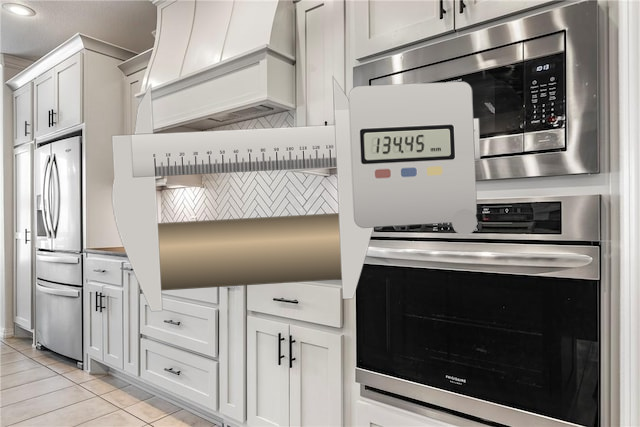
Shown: **134.45** mm
